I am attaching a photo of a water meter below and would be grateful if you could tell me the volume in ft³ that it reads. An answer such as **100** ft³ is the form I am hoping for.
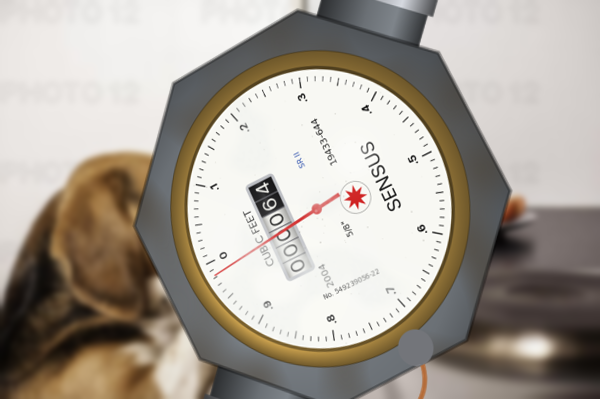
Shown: **63.98** ft³
